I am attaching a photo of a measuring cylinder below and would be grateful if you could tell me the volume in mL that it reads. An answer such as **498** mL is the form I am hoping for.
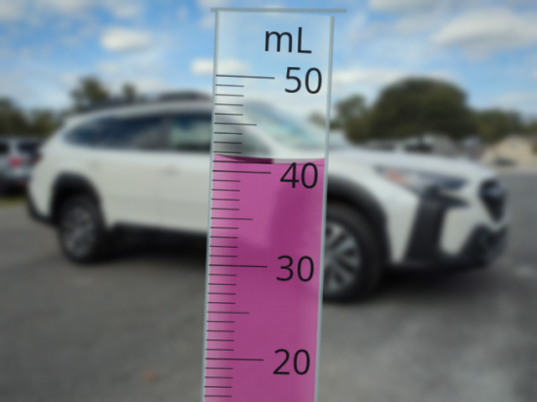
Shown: **41** mL
